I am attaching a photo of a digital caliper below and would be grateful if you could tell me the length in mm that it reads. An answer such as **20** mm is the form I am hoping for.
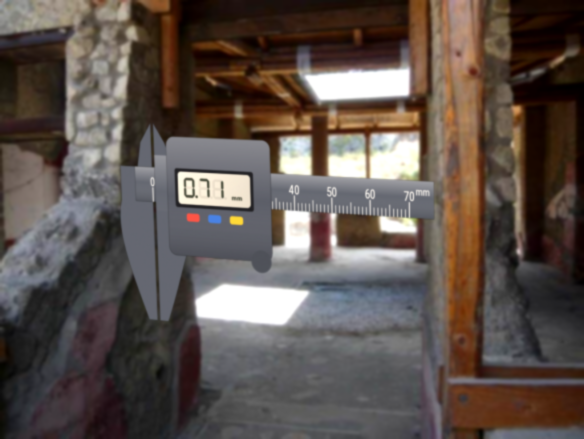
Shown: **0.71** mm
